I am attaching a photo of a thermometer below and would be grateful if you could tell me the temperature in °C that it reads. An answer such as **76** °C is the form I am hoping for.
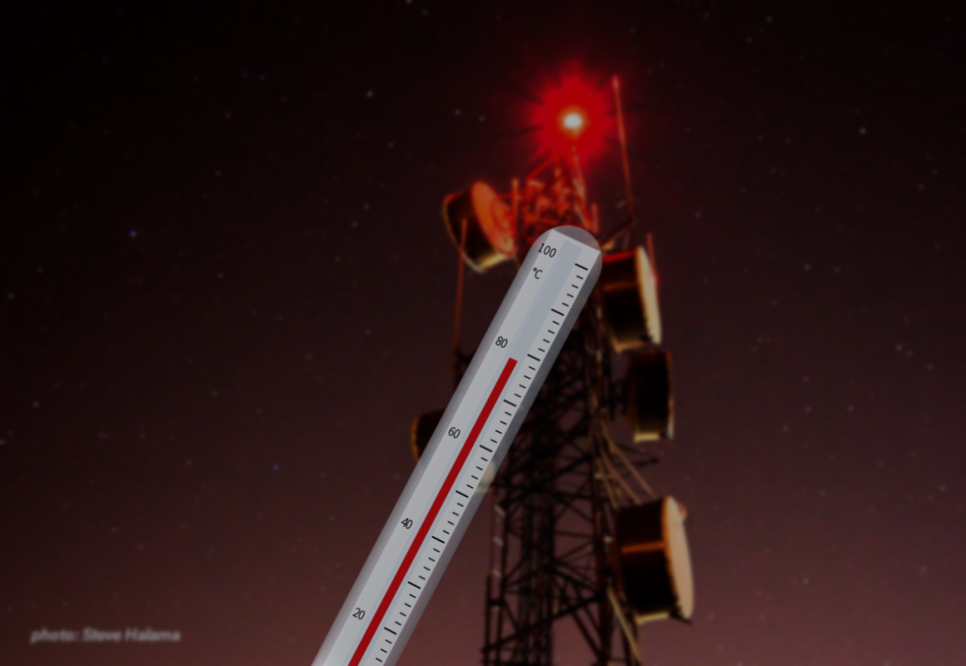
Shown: **78** °C
